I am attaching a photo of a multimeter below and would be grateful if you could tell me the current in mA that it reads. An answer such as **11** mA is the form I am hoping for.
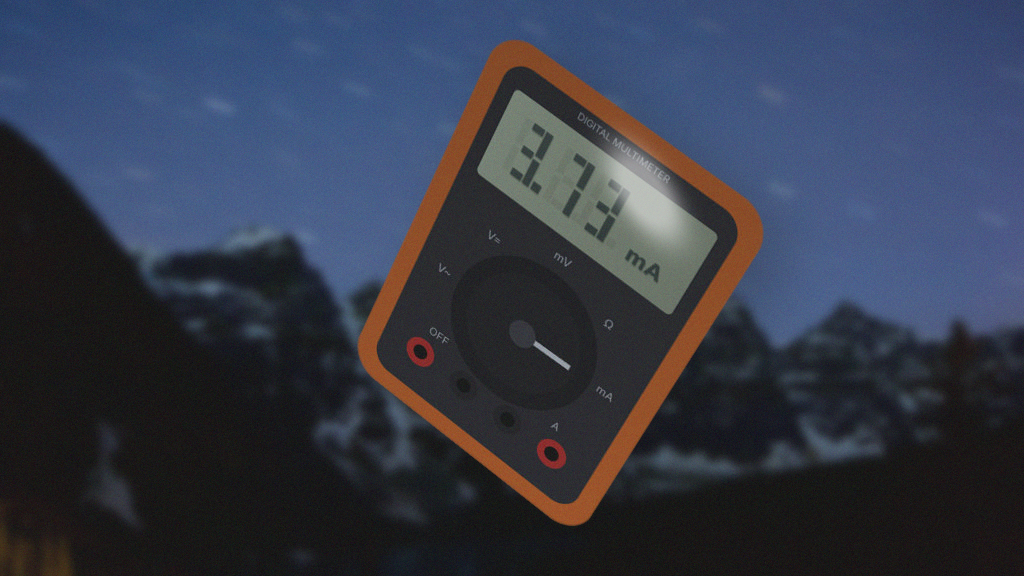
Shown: **3.73** mA
